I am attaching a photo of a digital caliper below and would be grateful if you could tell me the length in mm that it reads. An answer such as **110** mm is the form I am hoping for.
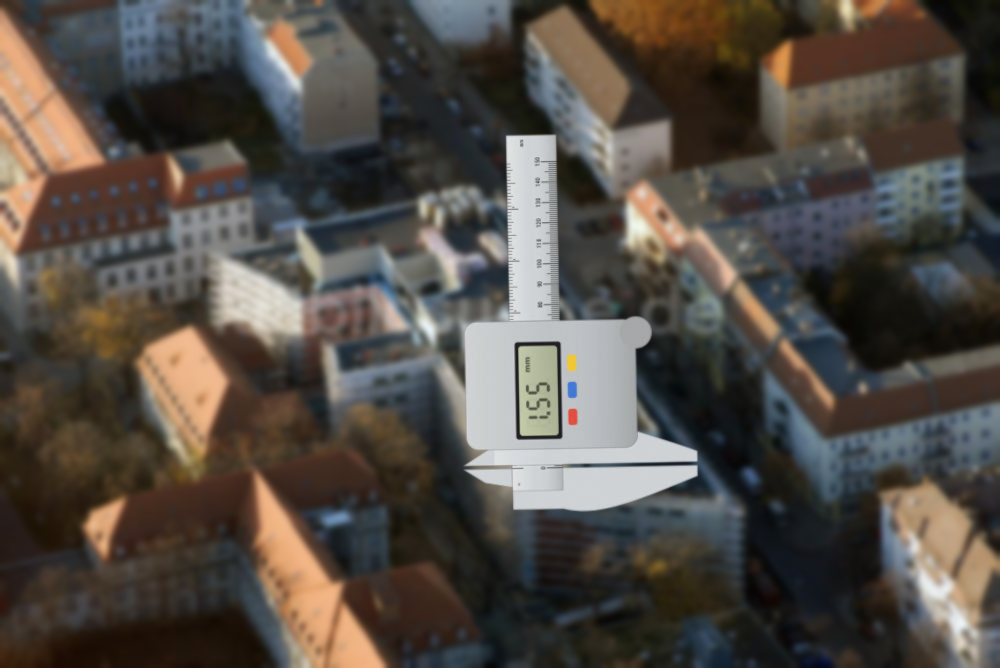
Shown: **1.55** mm
